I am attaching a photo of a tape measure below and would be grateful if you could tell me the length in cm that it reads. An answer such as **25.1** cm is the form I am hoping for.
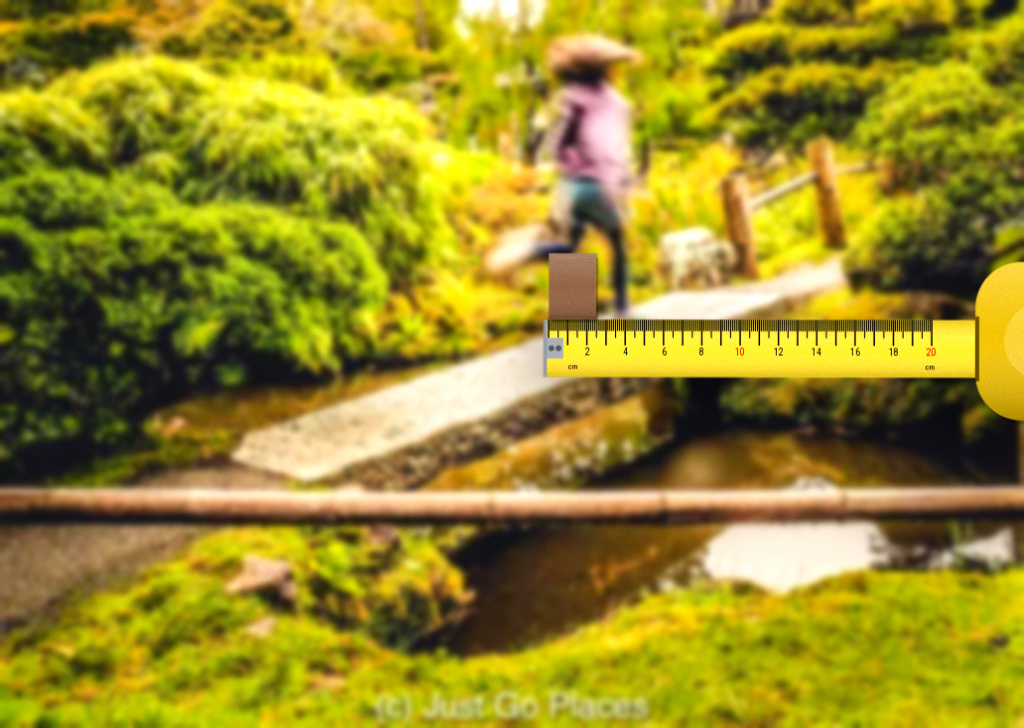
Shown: **2.5** cm
